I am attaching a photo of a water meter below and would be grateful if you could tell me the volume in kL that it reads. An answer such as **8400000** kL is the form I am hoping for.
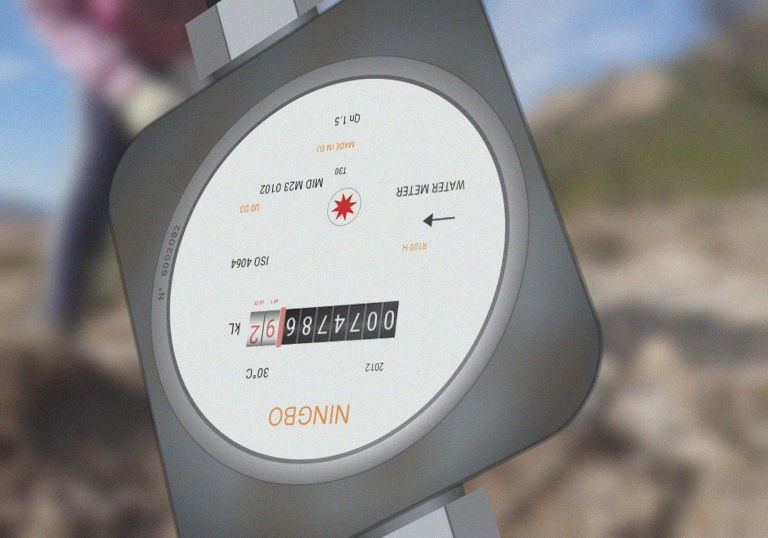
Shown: **74786.92** kL
